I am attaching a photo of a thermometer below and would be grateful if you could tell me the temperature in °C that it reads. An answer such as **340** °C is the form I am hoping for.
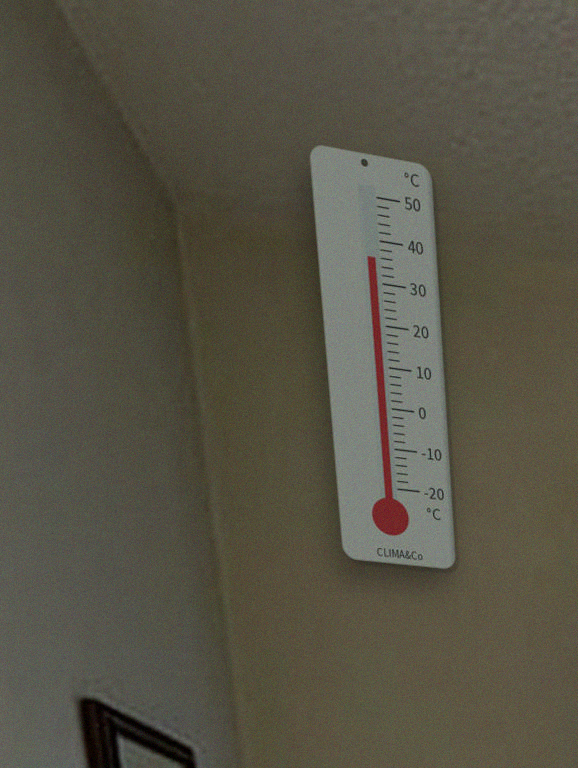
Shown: **36** °C
